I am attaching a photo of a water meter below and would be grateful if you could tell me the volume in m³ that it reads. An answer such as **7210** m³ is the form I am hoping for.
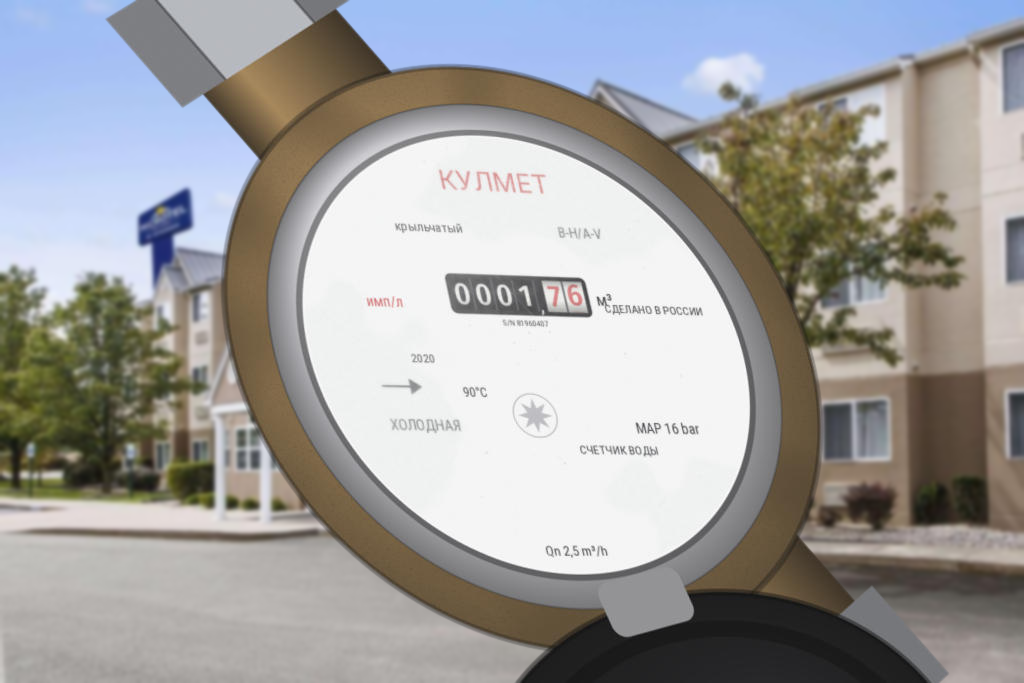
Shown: **1.76** m³
